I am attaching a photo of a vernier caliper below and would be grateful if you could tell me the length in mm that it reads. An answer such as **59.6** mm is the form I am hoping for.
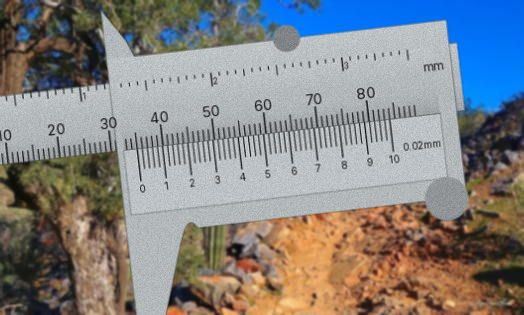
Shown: **35.0** mm
